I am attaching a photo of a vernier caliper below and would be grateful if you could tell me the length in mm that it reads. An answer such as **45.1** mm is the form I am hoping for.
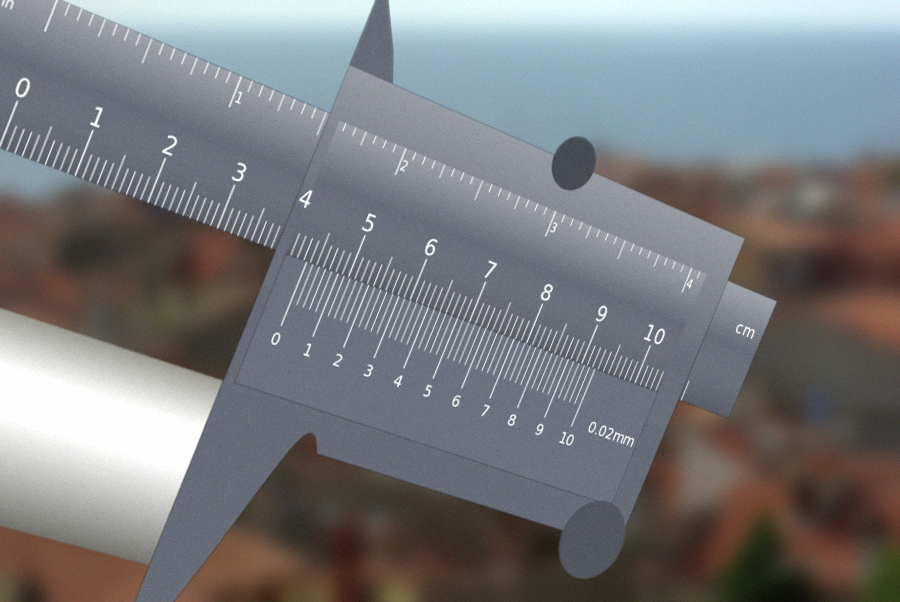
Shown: **43.5** mm
